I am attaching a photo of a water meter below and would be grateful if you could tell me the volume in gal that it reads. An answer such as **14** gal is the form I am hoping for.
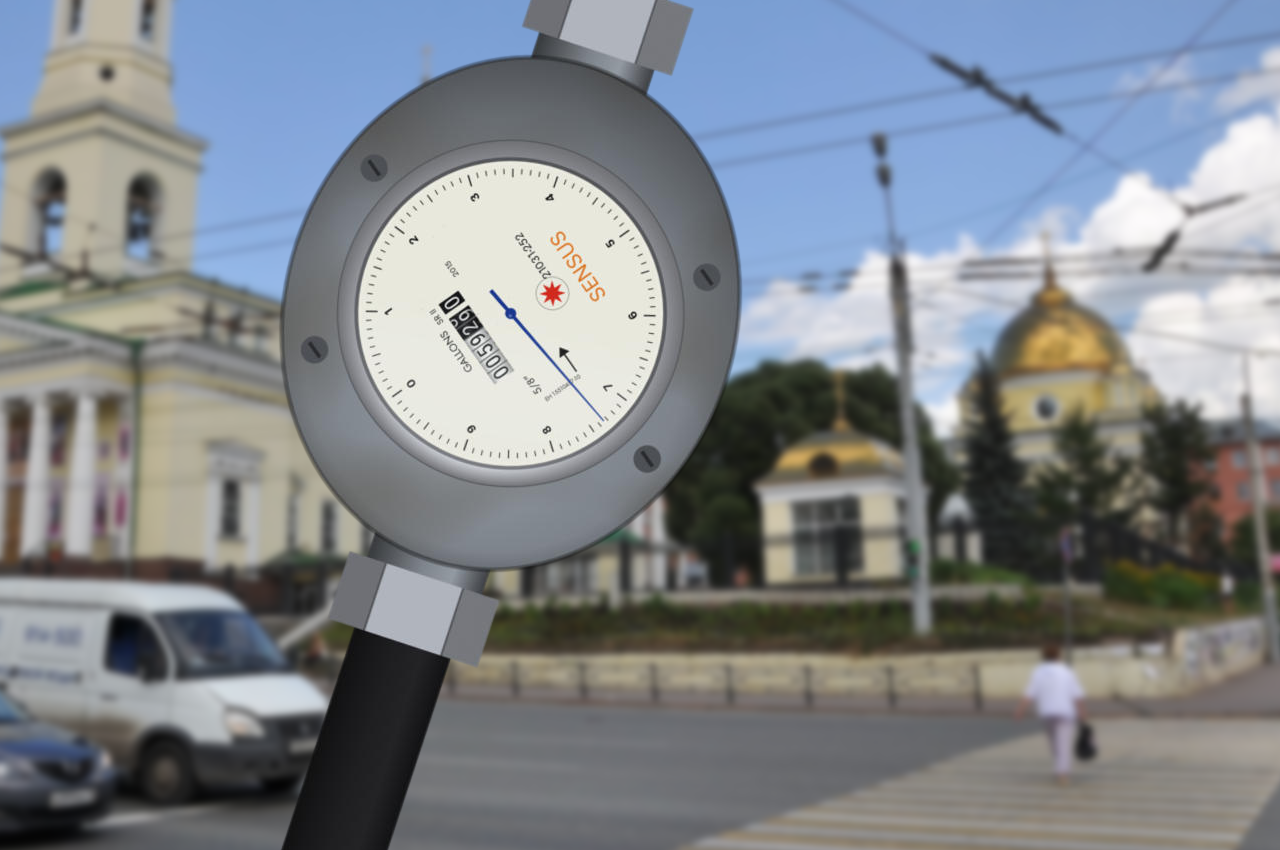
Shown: **59287.3** gal
